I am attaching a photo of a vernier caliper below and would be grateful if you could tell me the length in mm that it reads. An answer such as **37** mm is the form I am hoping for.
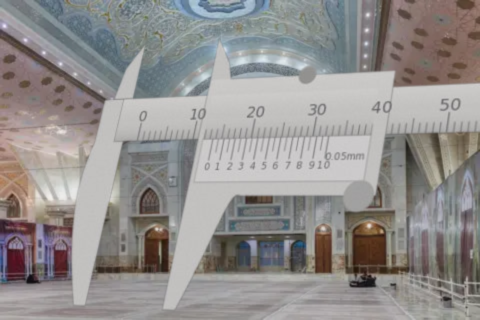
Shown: **13.5** mm
